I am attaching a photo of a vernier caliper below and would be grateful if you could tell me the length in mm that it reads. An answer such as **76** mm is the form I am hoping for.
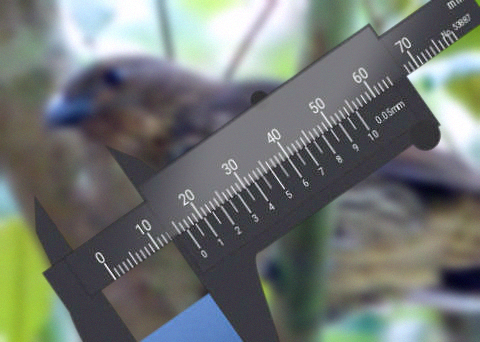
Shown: **16.5** mm
